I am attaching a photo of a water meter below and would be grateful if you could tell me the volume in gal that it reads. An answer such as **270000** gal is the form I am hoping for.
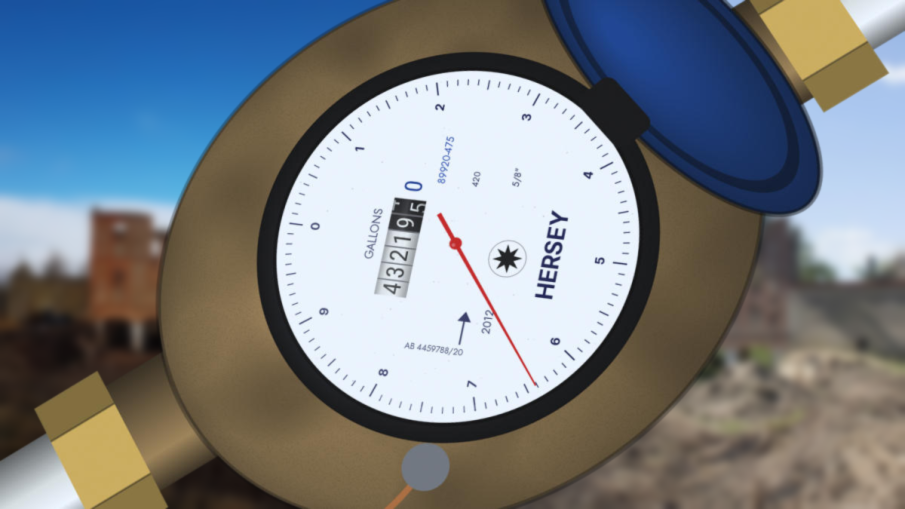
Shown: **4321946.4** gal
